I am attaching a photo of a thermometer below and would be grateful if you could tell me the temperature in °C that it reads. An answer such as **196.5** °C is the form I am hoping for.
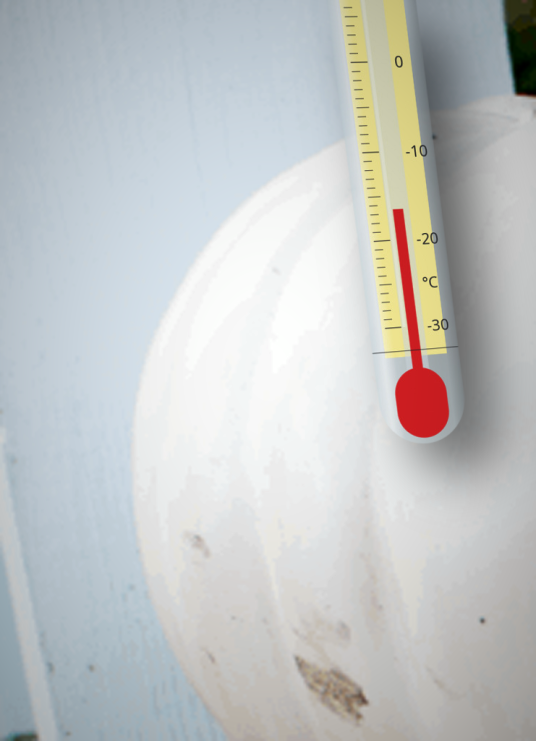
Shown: **-16.5** °C
